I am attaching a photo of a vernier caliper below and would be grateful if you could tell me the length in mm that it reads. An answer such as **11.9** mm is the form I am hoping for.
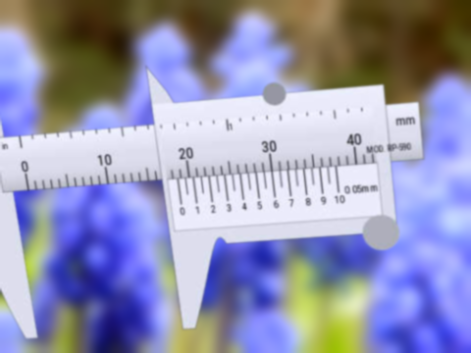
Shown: **18.6** mm
